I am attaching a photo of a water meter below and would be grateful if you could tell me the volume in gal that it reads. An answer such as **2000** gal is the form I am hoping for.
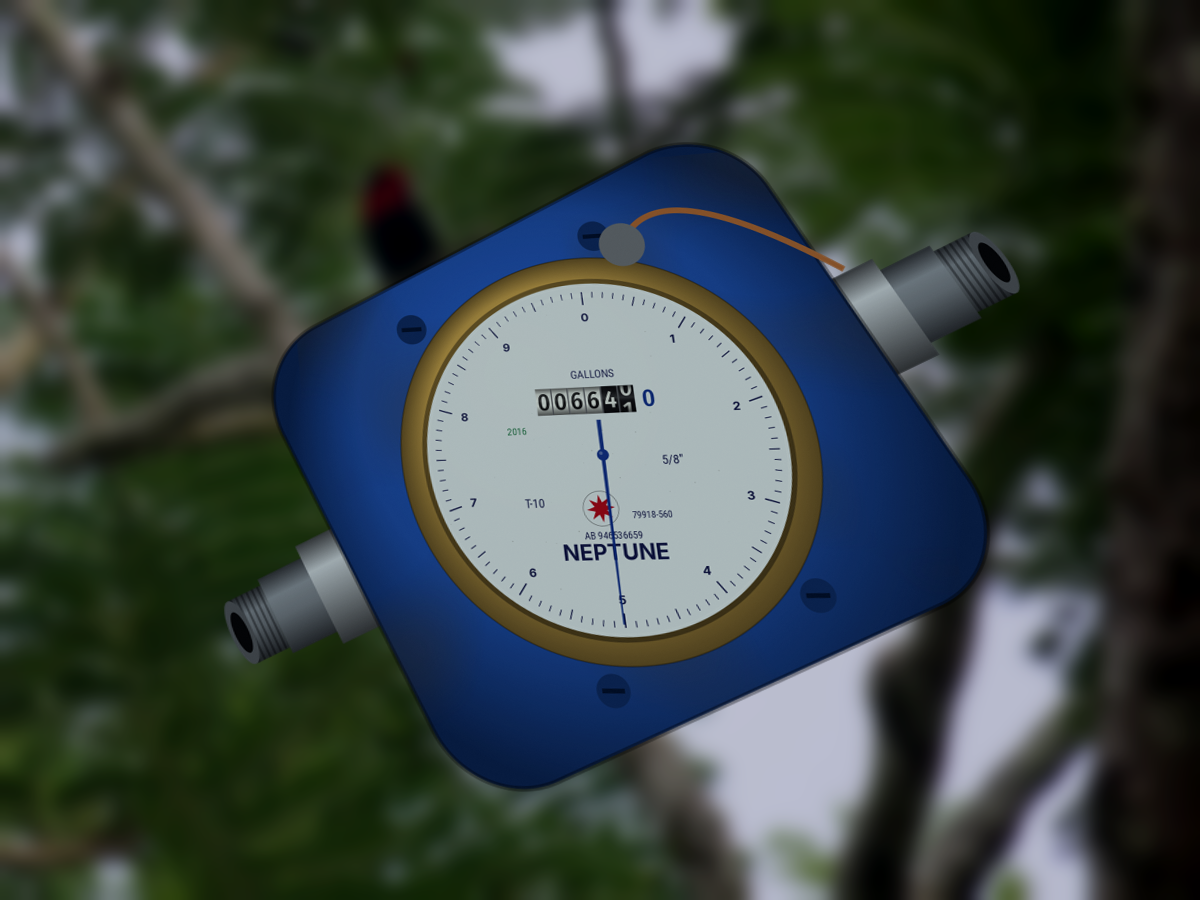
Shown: **66405.0** gal
